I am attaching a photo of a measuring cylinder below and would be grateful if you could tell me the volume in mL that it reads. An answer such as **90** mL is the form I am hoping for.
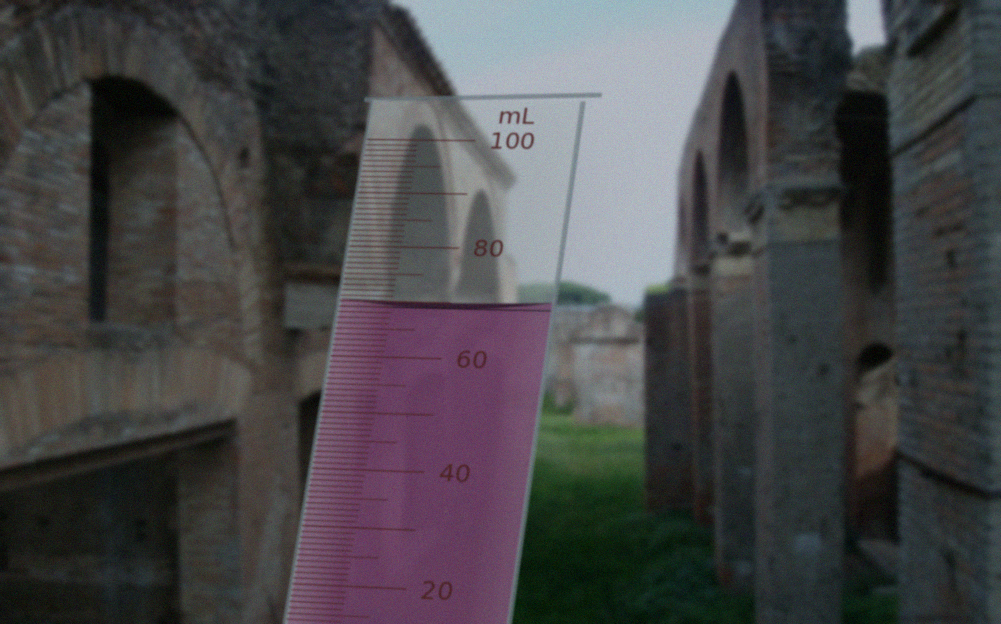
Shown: **69** mL
